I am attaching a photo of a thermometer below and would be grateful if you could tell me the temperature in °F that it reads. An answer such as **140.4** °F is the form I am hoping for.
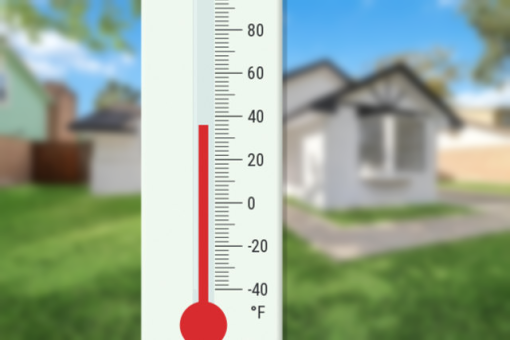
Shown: **36** °F
